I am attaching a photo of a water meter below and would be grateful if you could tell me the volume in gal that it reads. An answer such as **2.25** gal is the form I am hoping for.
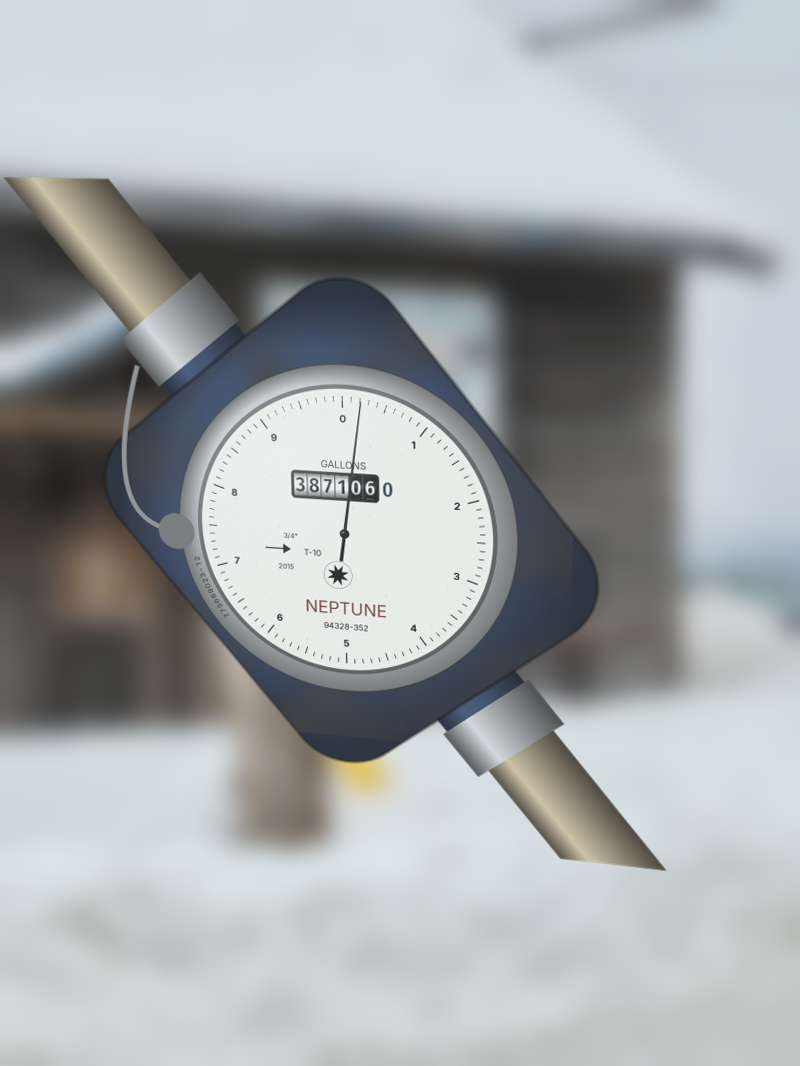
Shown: **3871060.2** gal
